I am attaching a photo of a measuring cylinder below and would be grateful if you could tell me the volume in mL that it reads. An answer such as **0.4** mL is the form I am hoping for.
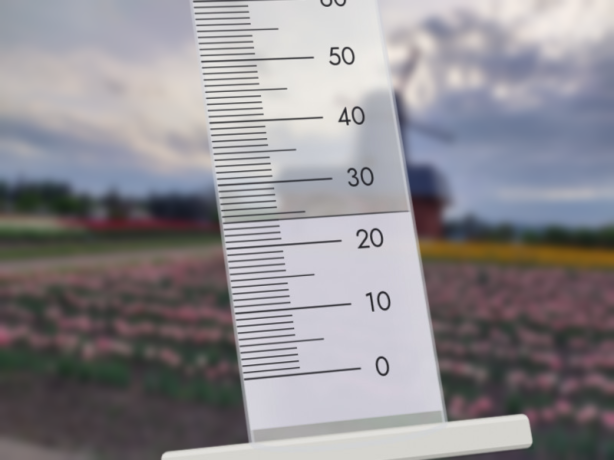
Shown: **24** mL
